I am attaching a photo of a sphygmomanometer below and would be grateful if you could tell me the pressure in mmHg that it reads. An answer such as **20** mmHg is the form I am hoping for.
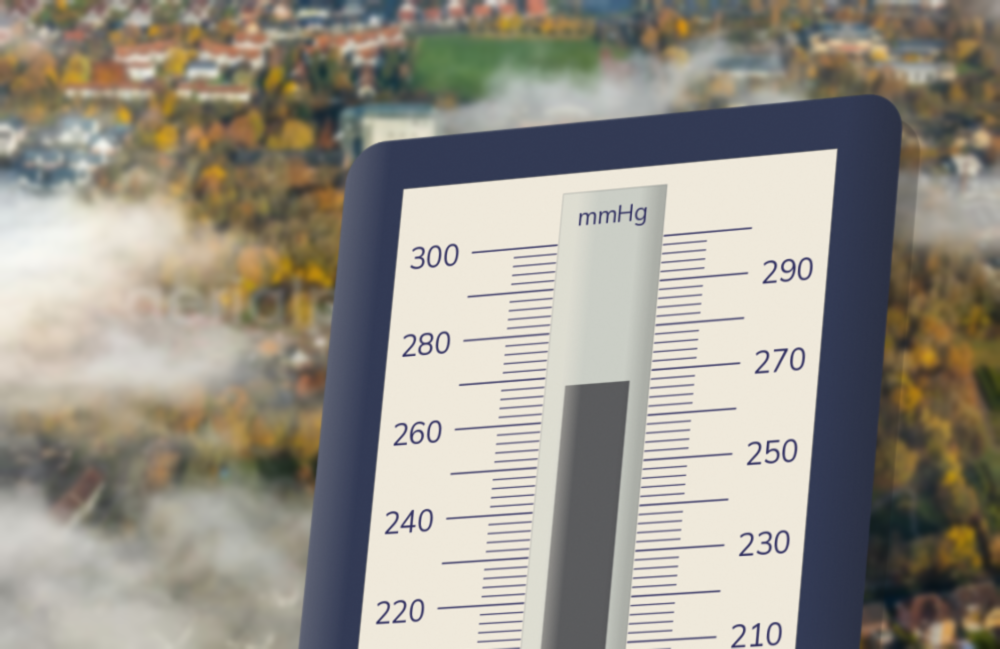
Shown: **268** mmHg
